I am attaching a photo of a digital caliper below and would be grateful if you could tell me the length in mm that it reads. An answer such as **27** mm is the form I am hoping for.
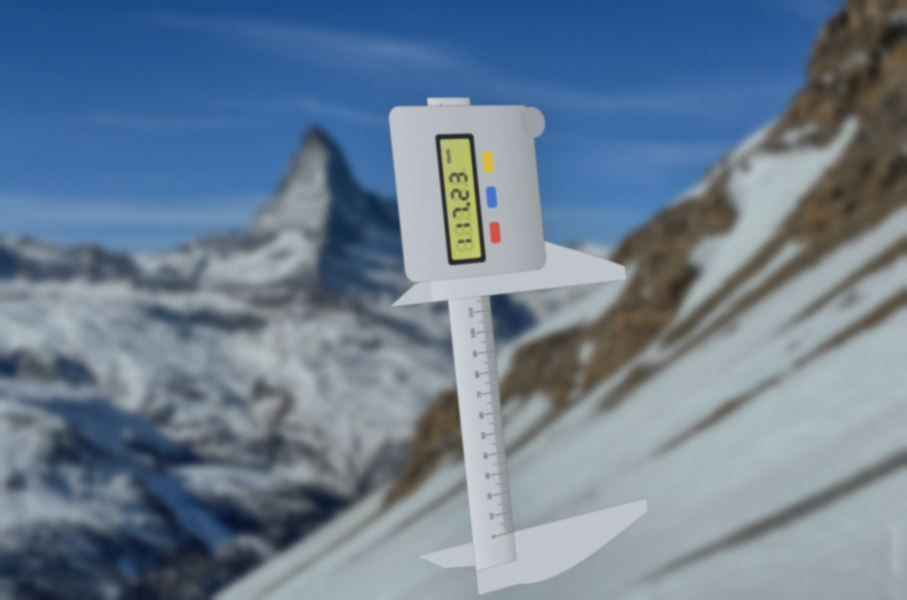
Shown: **117.23** mm
